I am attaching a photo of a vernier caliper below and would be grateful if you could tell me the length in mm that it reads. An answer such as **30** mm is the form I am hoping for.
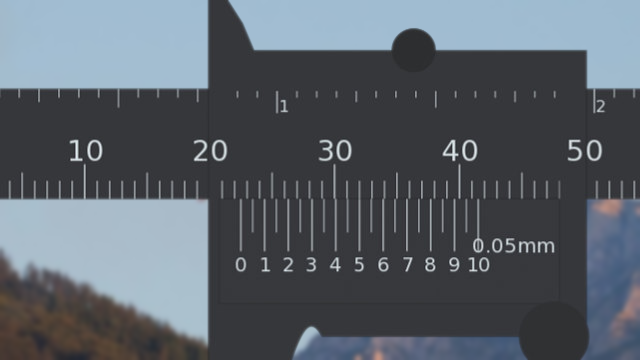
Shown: **22.5** mm
